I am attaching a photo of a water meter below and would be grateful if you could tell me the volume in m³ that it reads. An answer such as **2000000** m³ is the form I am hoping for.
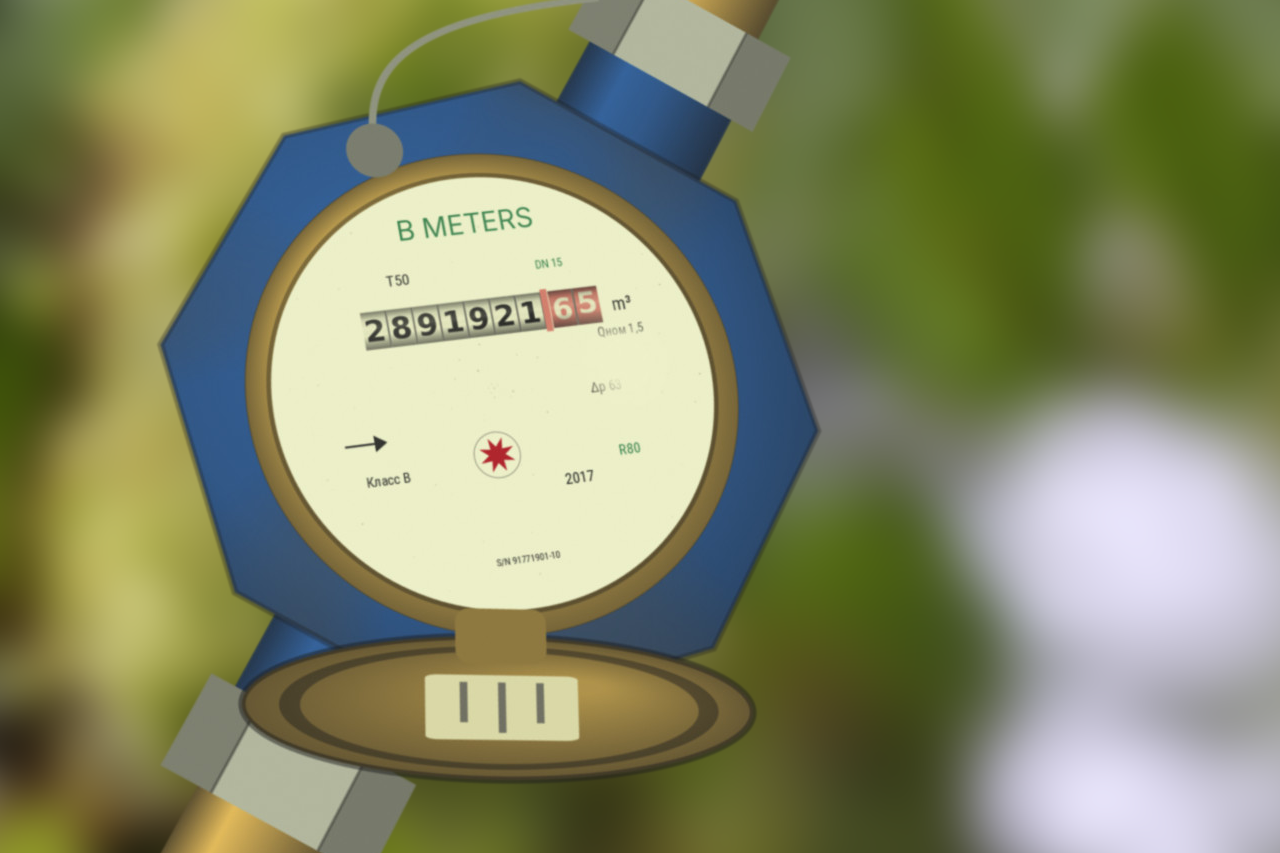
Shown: **2891921.65** m³
